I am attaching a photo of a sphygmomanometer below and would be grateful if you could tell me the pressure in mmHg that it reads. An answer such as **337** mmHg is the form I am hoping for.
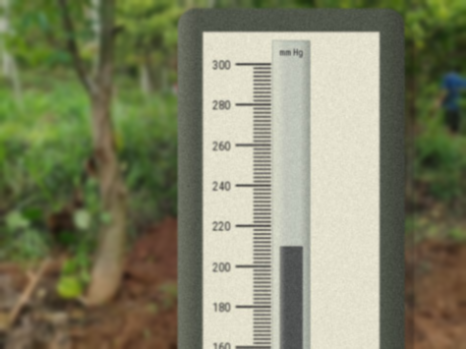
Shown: **210** mmHg
